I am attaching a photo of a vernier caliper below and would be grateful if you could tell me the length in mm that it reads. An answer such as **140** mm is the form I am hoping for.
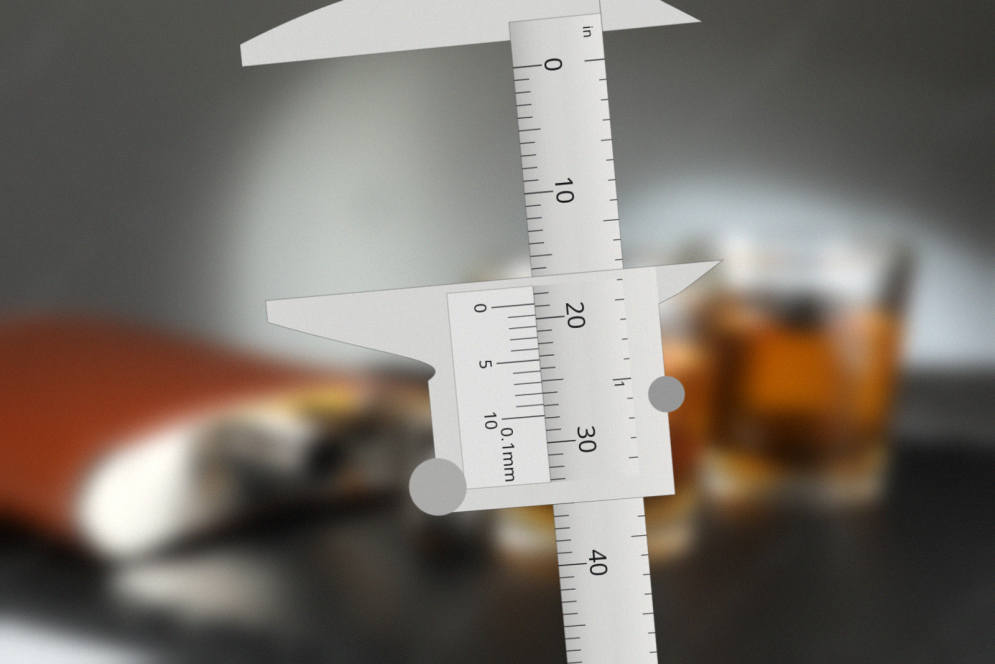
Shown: **18.8** mm
